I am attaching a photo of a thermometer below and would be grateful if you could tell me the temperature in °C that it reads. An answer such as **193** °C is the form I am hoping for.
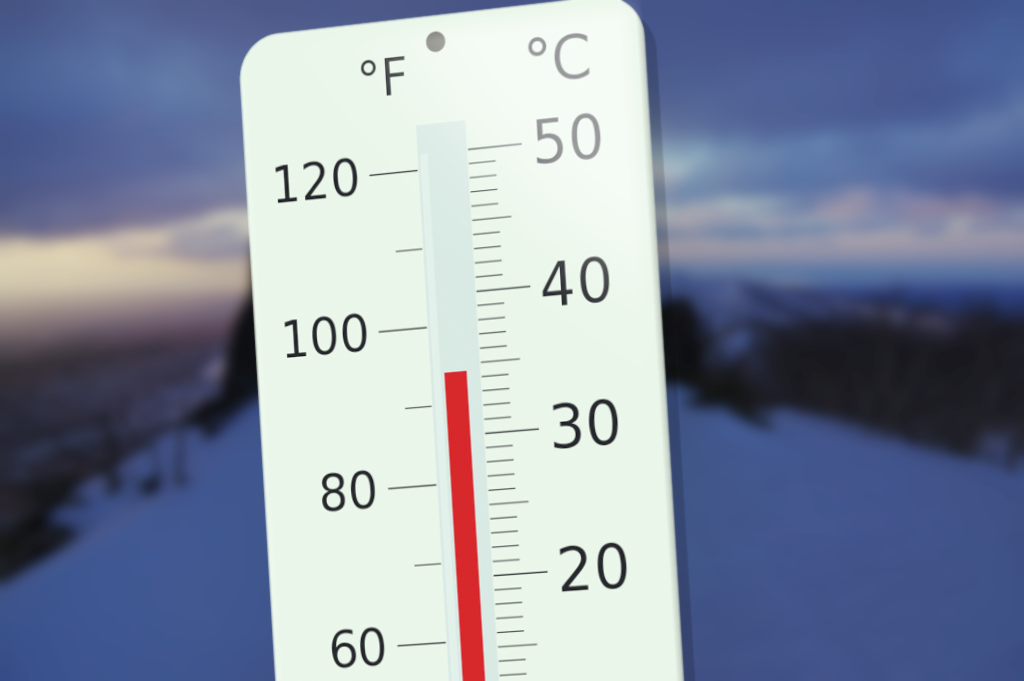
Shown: **34.5** °C
